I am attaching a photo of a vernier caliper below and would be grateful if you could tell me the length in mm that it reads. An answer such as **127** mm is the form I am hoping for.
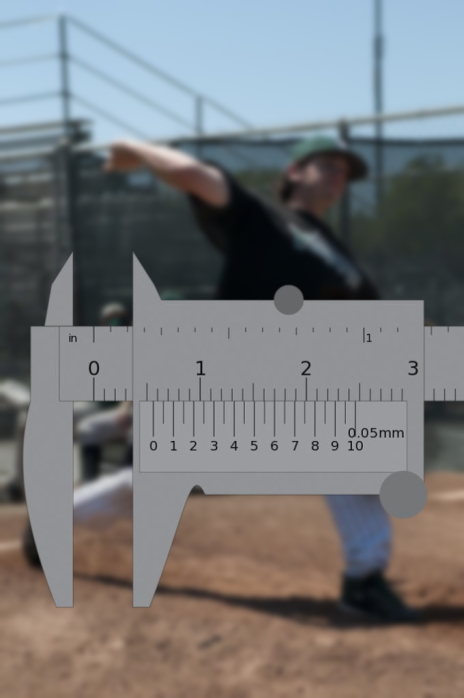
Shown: **5.6** mm
